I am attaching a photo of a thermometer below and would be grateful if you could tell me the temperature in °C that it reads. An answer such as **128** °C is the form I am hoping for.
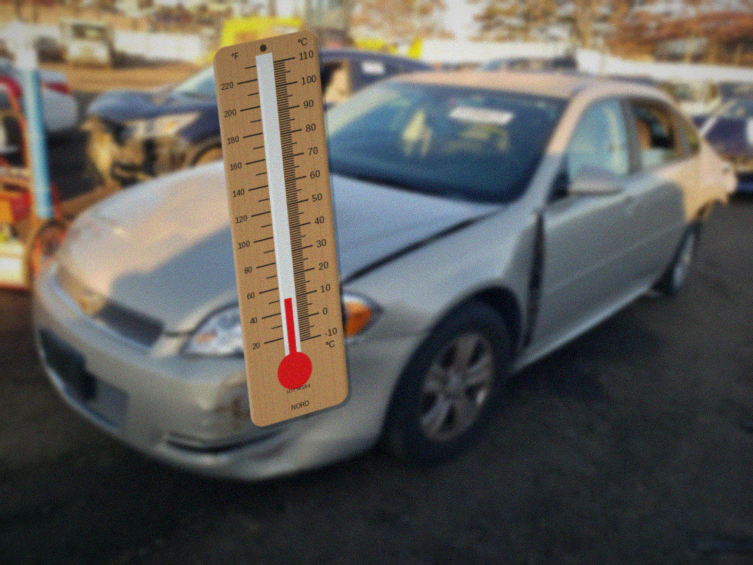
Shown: **10** °C
